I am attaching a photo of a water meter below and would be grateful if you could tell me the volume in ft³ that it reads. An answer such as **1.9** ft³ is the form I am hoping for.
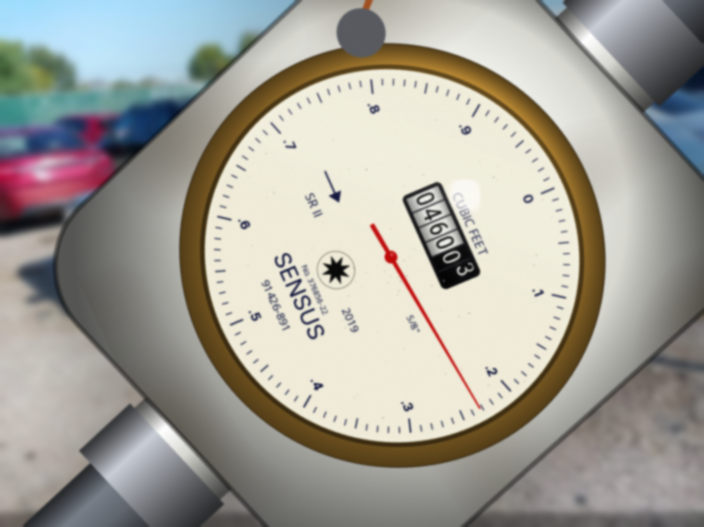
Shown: **46003.23** ft³
